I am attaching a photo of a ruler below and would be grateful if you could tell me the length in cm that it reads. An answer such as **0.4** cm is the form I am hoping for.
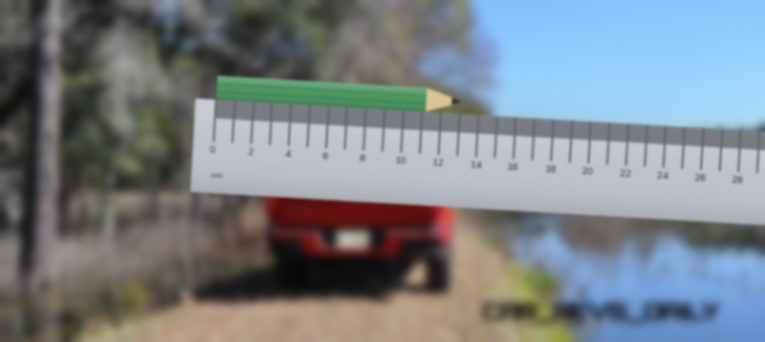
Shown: **13** cm
